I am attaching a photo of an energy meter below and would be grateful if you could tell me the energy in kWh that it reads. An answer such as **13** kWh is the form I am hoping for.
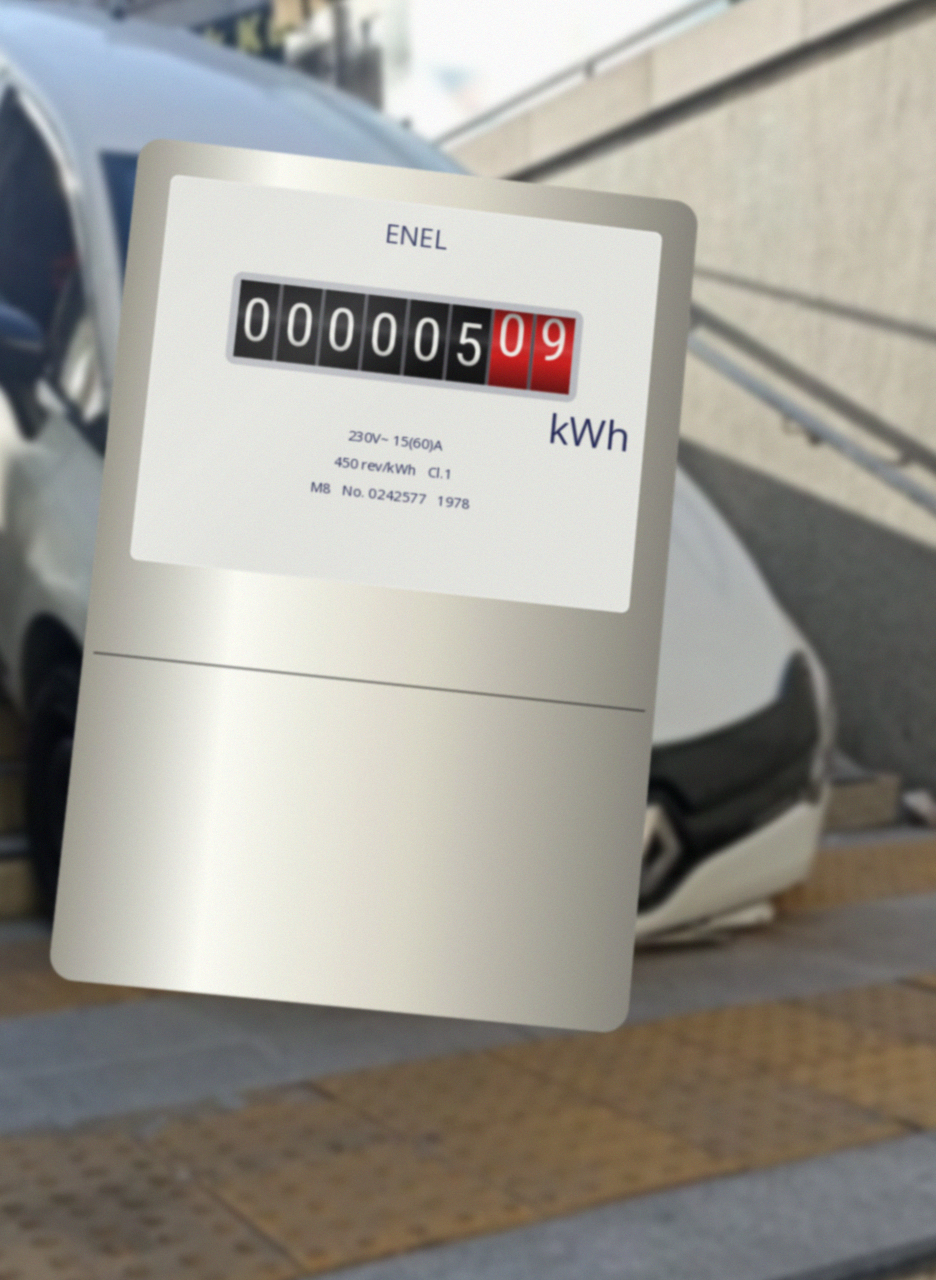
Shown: **5.09** kWh
